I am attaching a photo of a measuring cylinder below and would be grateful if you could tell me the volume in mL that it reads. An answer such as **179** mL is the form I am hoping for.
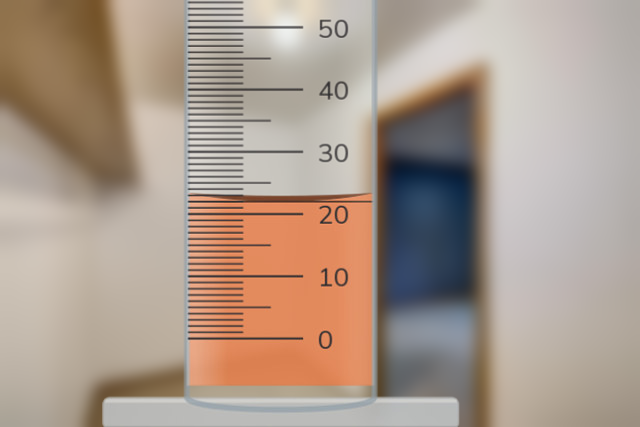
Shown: **22** mL
